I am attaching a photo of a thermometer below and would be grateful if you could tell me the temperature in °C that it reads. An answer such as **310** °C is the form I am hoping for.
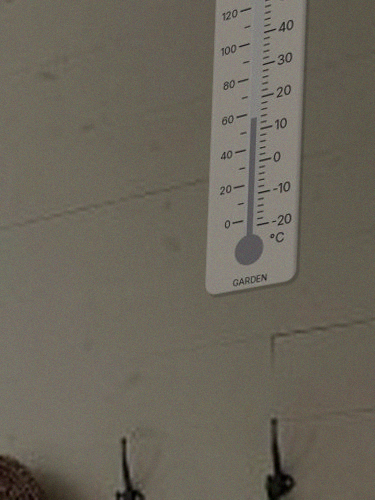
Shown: **14** °C
